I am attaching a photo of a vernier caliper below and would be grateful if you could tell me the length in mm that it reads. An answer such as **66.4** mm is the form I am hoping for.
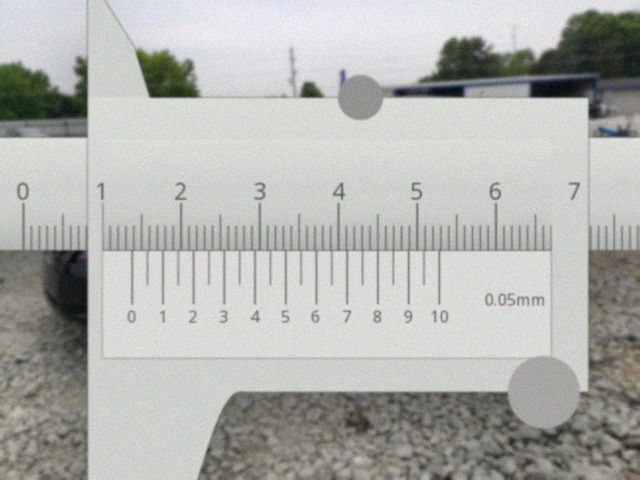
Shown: **13.8** mm
